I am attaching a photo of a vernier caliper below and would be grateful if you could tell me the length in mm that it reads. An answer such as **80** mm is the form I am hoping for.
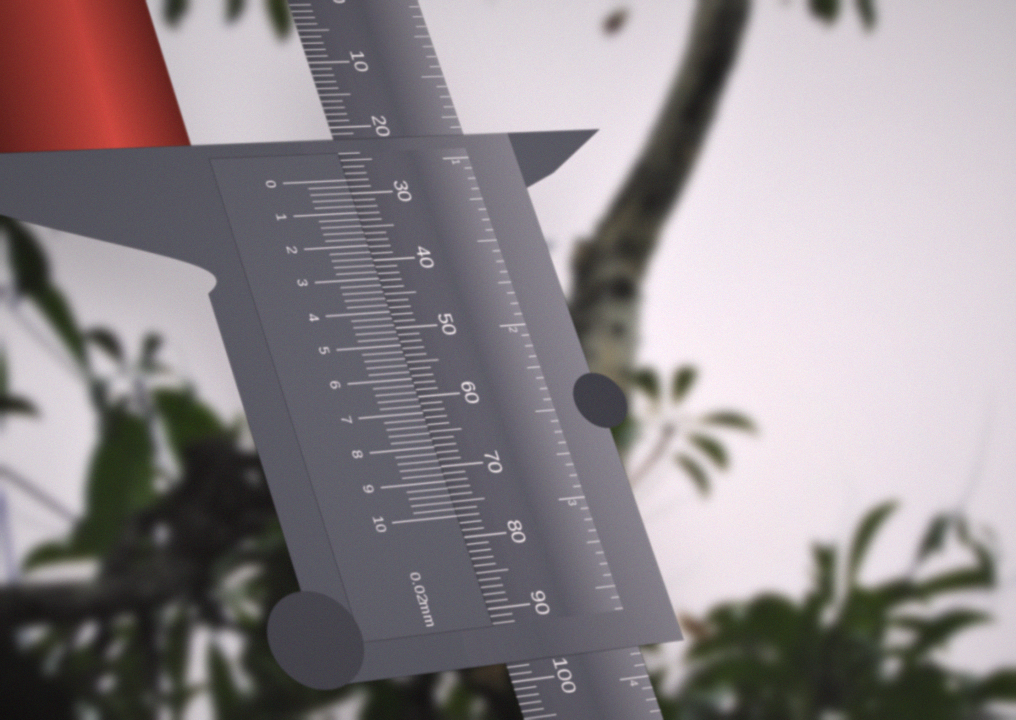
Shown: **28.0** mm
